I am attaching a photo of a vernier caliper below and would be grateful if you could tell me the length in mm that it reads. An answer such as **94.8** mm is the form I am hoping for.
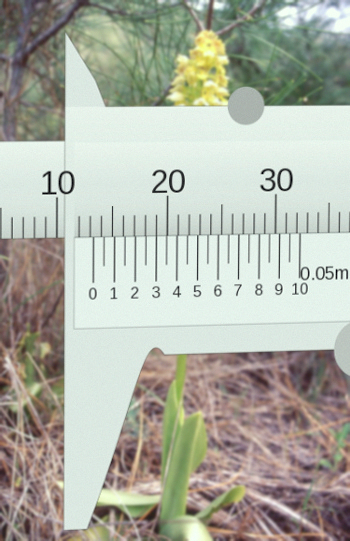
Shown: **13.3** mm
